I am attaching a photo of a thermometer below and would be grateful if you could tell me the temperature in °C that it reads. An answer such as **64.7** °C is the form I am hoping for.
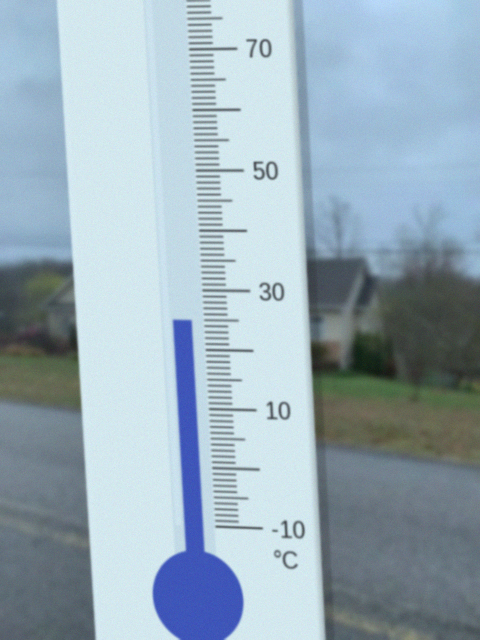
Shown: **25** °C
